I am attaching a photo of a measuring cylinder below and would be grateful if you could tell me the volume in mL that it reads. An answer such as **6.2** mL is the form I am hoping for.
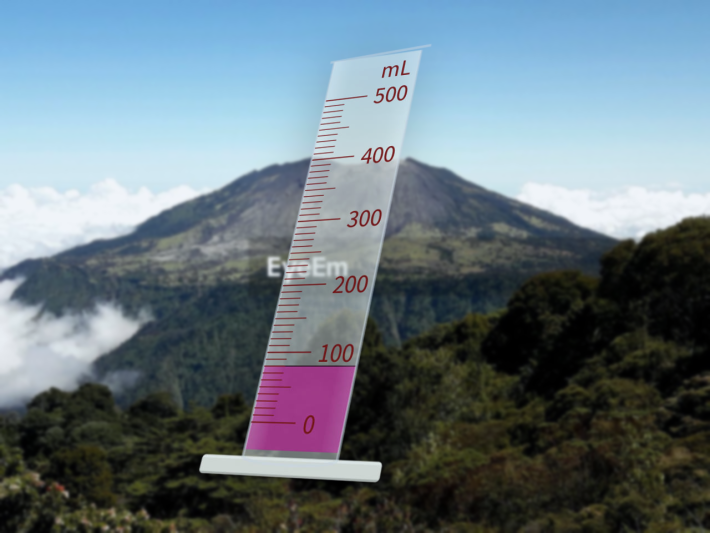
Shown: **80** mL
